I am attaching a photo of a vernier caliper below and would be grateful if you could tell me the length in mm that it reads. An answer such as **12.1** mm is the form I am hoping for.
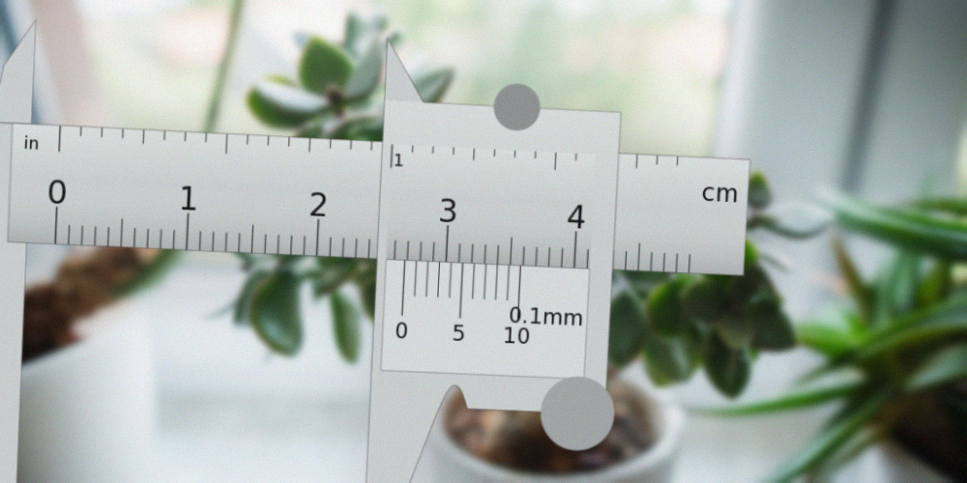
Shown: **26.8** mm
